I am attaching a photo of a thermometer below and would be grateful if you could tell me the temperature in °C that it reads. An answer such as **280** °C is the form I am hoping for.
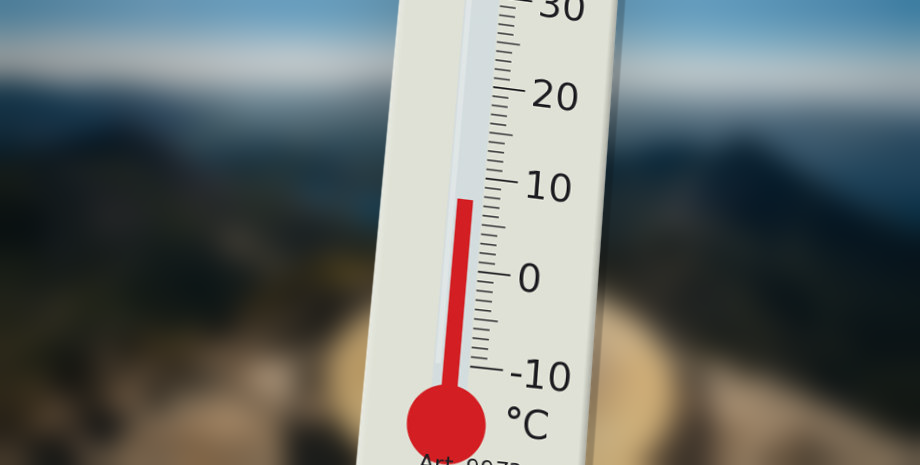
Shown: **7.5** °C
